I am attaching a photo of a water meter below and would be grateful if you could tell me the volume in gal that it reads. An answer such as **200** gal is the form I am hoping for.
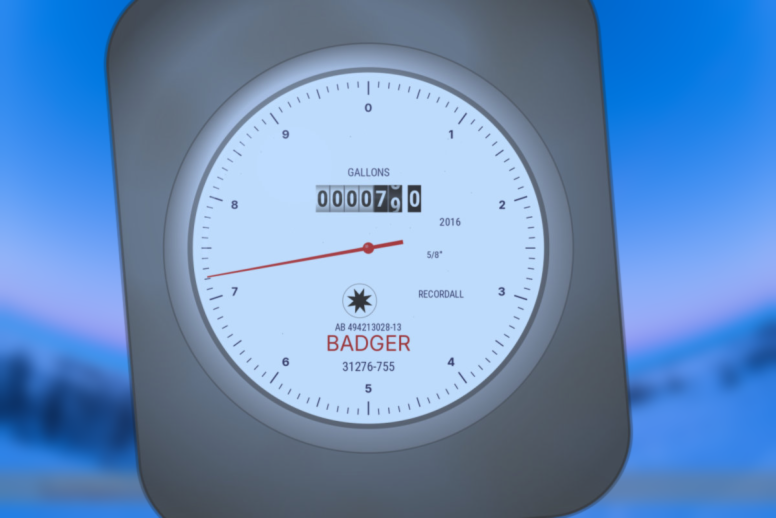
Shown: **787.2** gal
